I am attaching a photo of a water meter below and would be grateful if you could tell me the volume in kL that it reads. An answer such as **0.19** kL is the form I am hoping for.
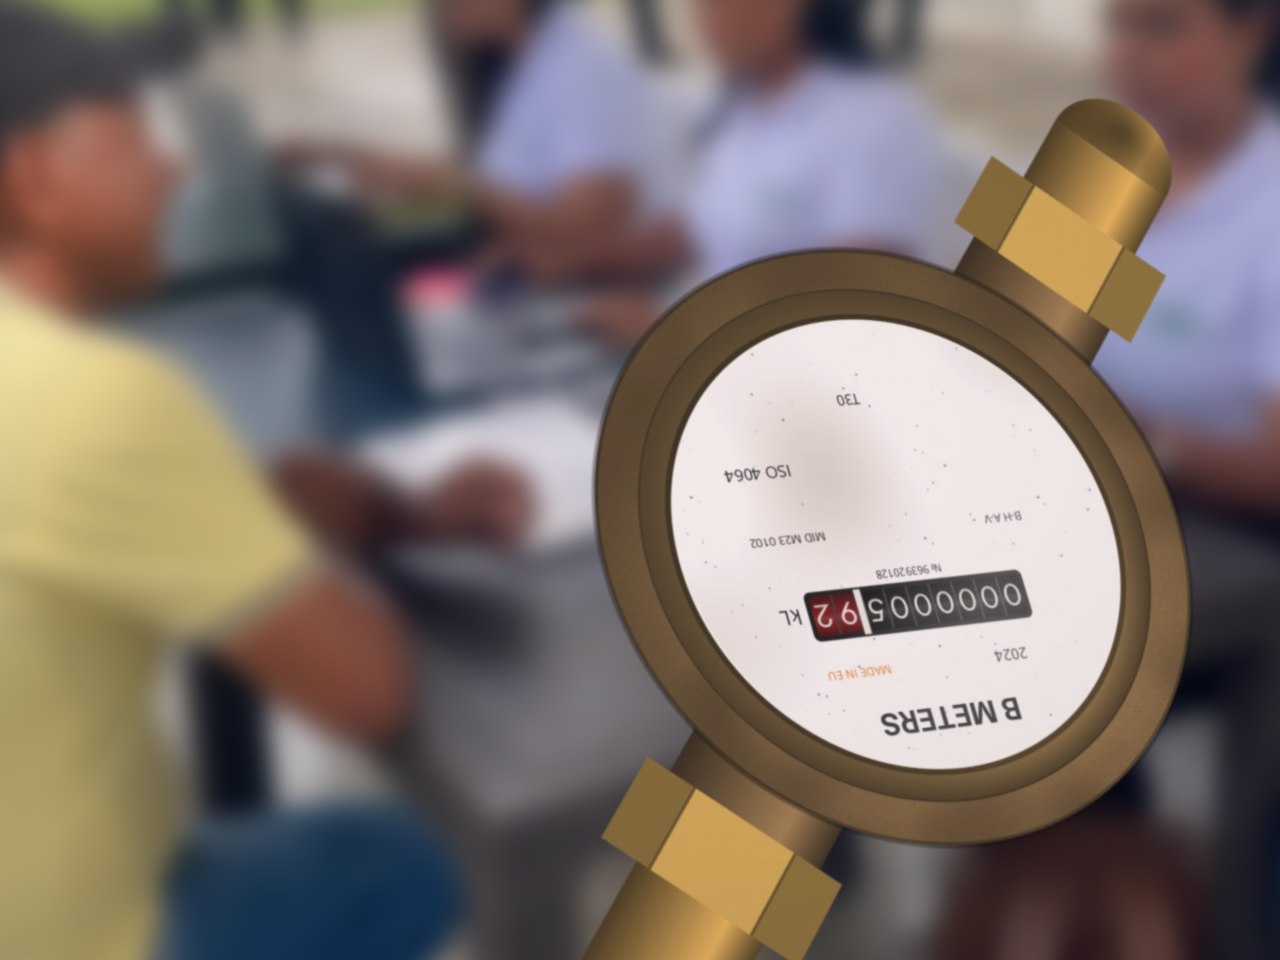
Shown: **5.92** kL
